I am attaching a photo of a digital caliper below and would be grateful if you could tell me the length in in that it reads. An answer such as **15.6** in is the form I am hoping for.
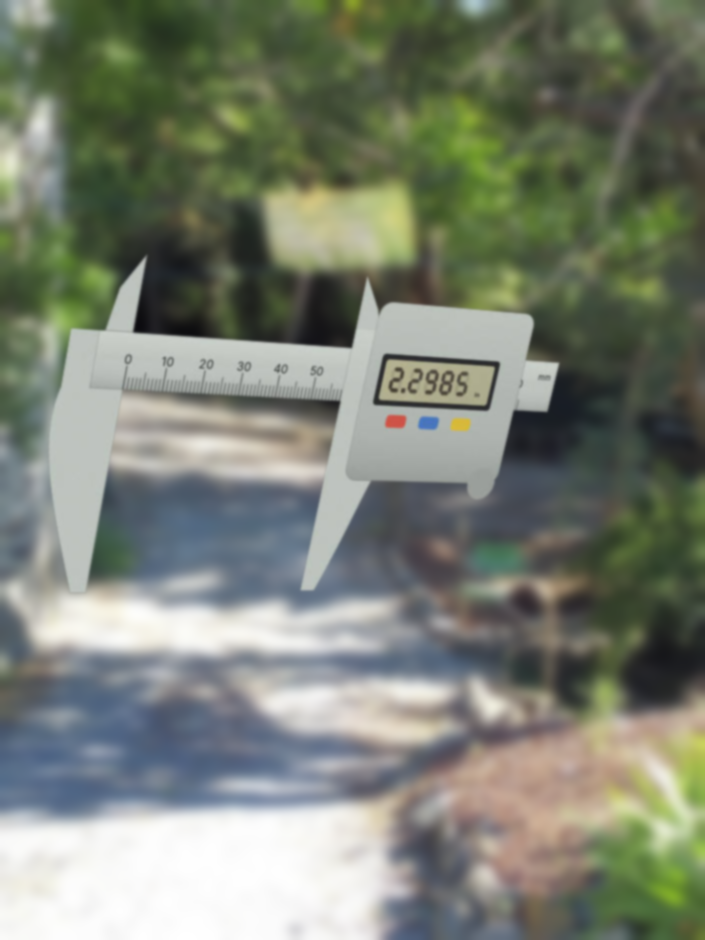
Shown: **2.2985** in
